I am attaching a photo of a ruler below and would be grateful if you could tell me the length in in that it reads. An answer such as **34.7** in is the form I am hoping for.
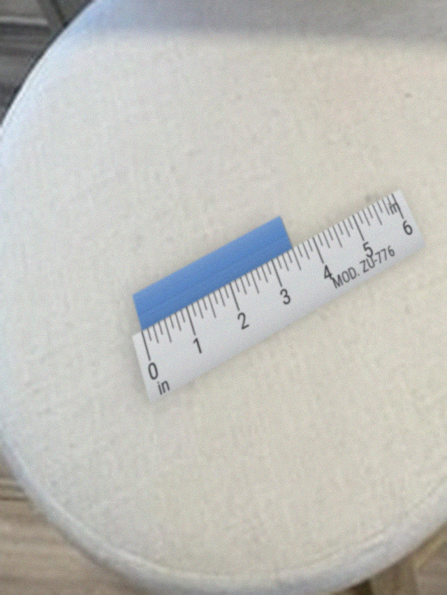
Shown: **3.5** in
